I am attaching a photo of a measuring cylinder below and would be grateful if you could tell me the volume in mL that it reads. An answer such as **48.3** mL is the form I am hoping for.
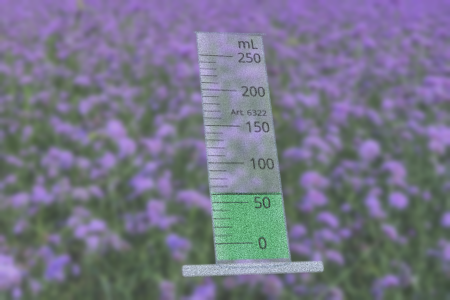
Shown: **60** mL
